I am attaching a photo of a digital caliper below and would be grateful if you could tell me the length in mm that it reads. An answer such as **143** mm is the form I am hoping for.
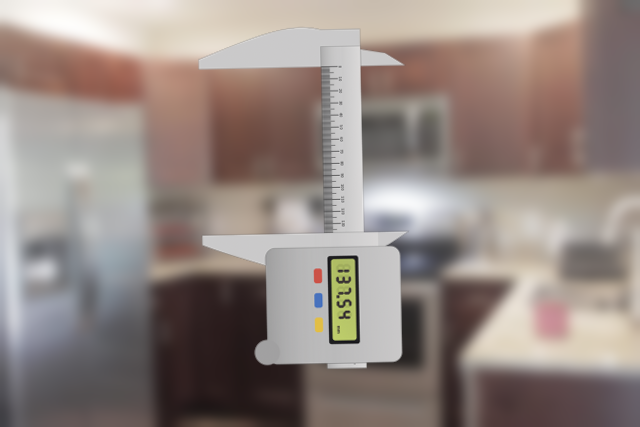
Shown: **137.54** mm
